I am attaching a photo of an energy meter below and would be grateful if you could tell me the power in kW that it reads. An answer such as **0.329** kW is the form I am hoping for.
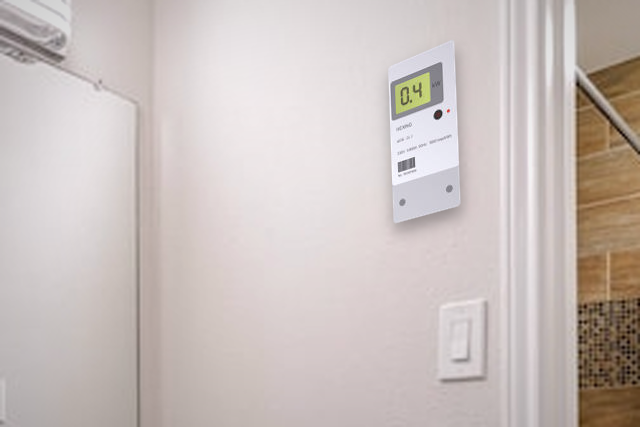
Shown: **0.4** kW
